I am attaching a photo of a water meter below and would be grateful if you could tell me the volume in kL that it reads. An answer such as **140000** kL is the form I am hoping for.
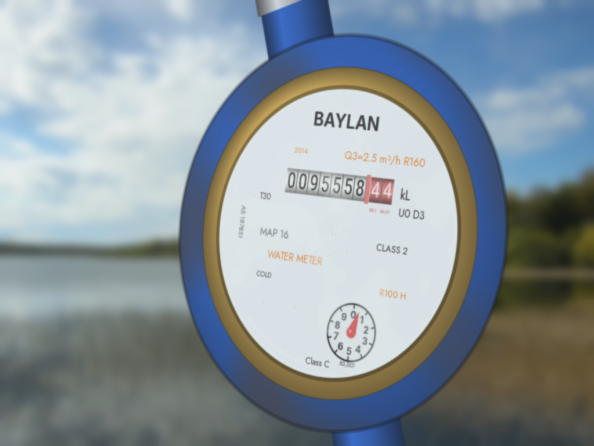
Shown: **95558.440** kL
